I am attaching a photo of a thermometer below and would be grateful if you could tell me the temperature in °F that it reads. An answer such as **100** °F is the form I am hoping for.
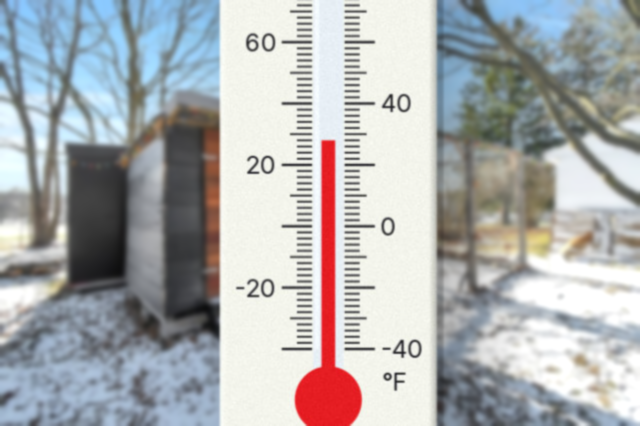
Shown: **28** °F
